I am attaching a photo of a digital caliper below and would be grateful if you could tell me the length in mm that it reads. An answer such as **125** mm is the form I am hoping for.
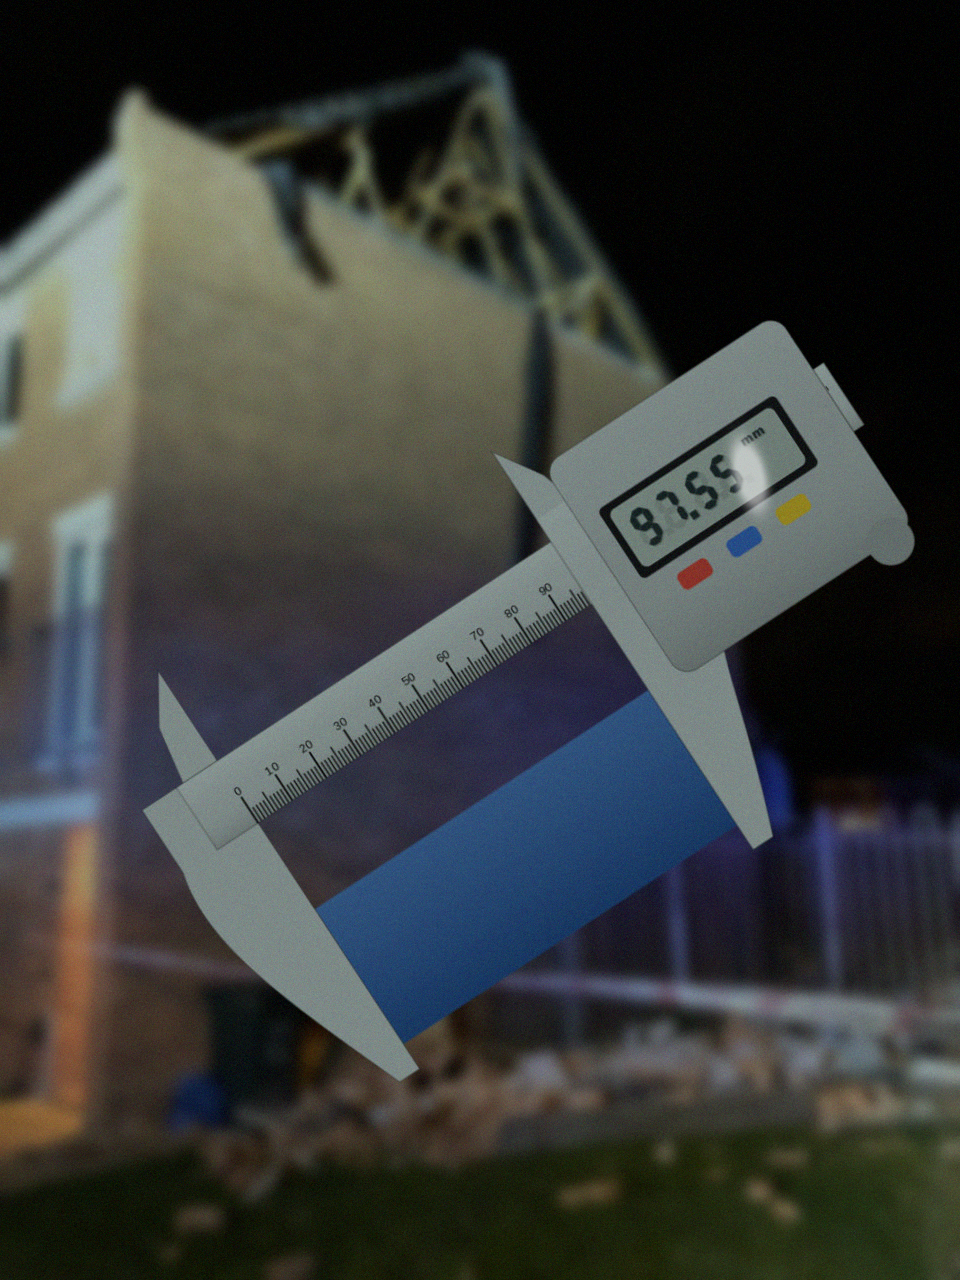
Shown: **97.55** mm
